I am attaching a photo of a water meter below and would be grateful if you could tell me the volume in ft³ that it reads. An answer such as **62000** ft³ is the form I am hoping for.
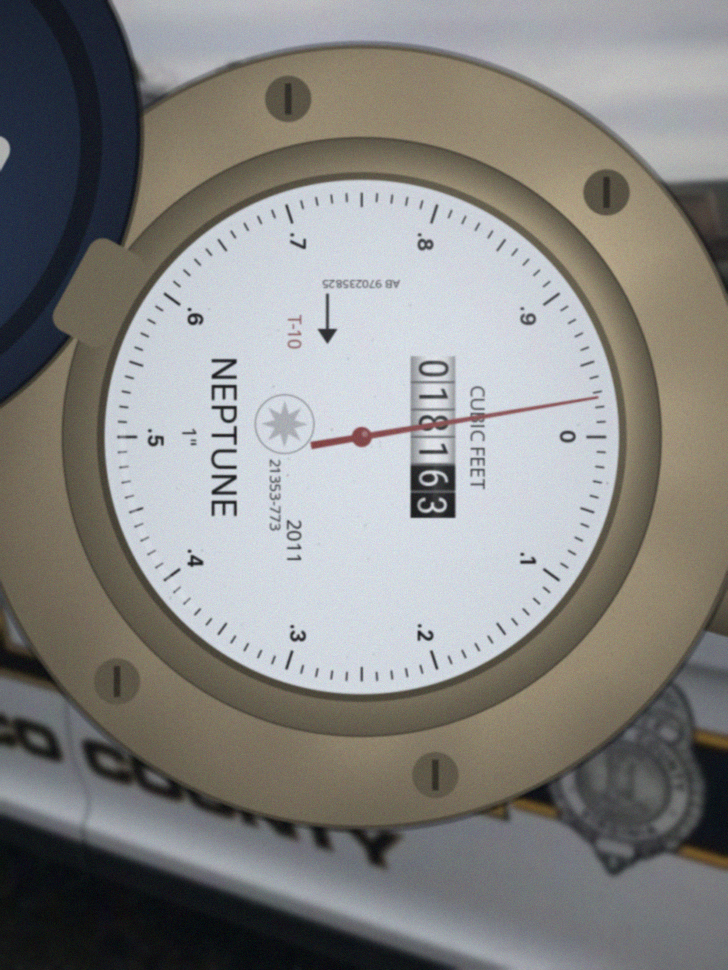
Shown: **18162.97** ft³
